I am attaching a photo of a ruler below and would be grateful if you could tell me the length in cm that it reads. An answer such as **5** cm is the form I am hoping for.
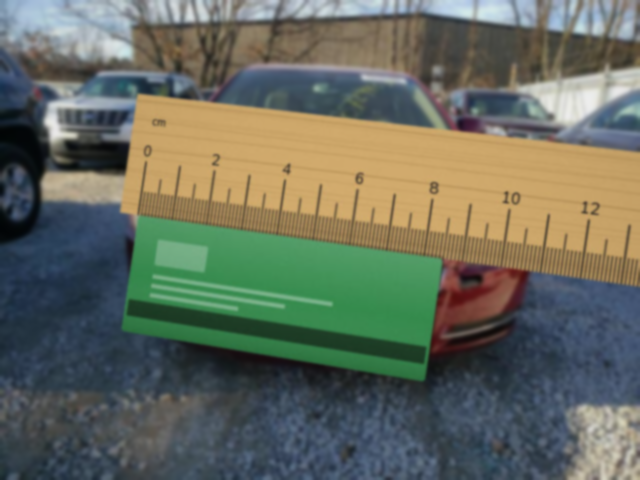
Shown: **8.5** cm
